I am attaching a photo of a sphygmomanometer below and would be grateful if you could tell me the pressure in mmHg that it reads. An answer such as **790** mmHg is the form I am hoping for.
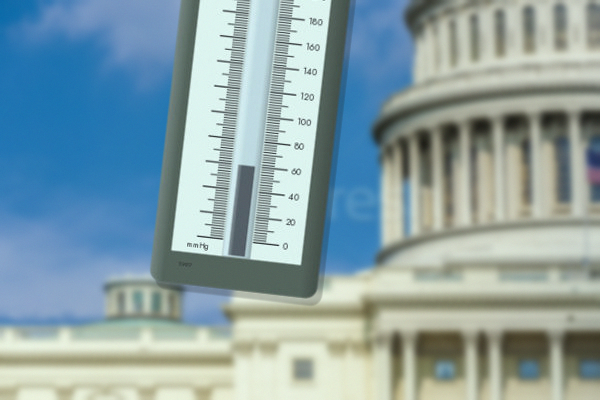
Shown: **60** mmHg
